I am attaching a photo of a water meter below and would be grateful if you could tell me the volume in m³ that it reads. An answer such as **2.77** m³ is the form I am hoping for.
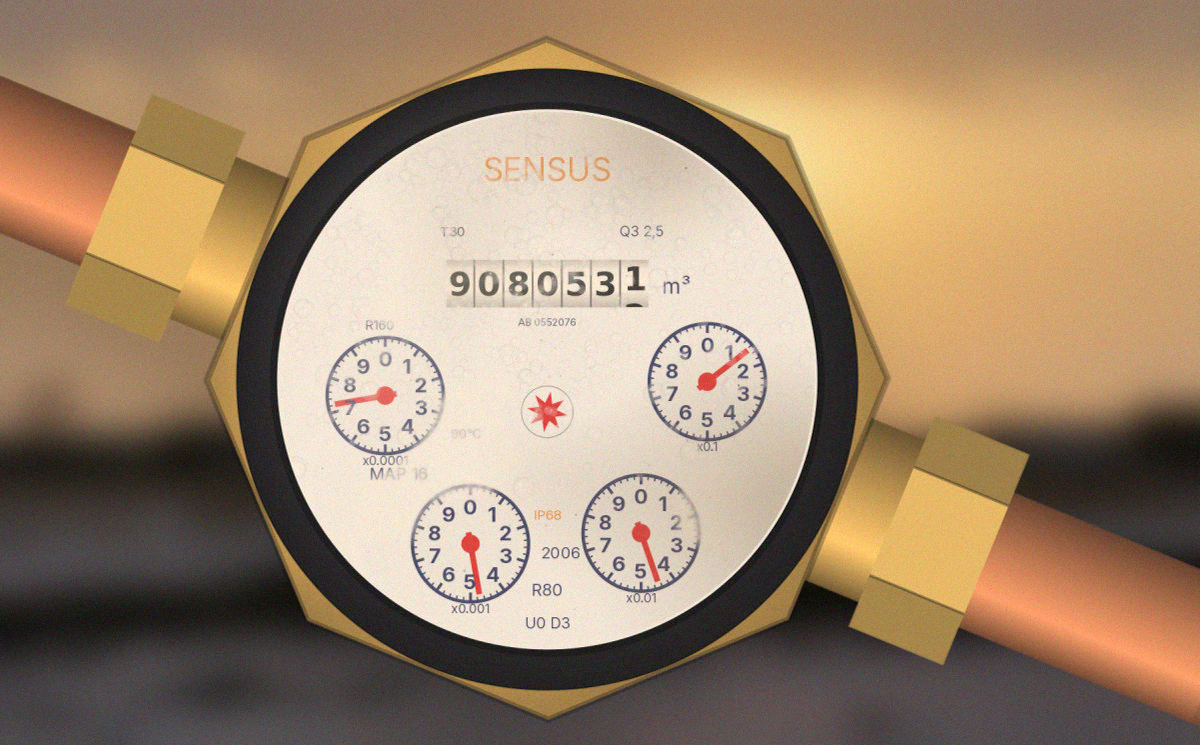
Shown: **9080531.1447** m³
